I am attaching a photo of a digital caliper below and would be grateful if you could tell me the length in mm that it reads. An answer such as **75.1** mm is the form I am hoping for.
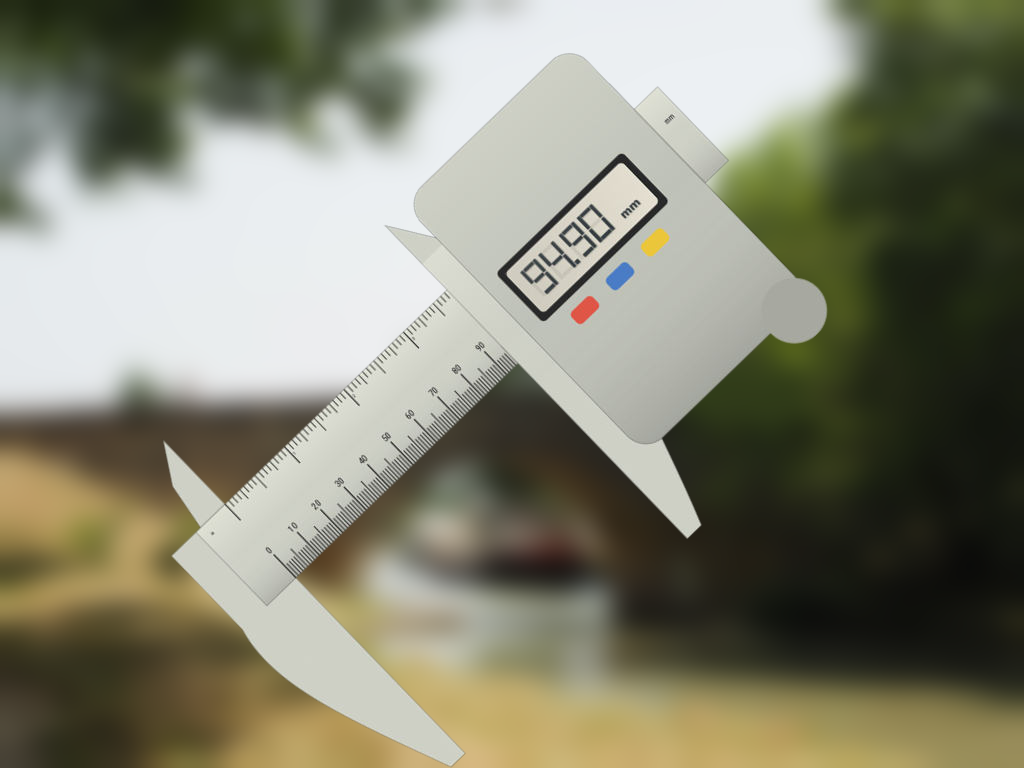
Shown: **94.90** mm
